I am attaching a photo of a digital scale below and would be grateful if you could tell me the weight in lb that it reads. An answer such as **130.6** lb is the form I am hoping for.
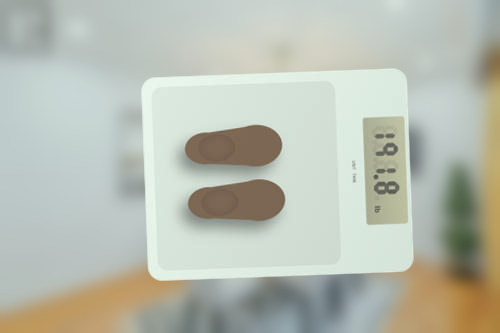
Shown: **191.8** lb
